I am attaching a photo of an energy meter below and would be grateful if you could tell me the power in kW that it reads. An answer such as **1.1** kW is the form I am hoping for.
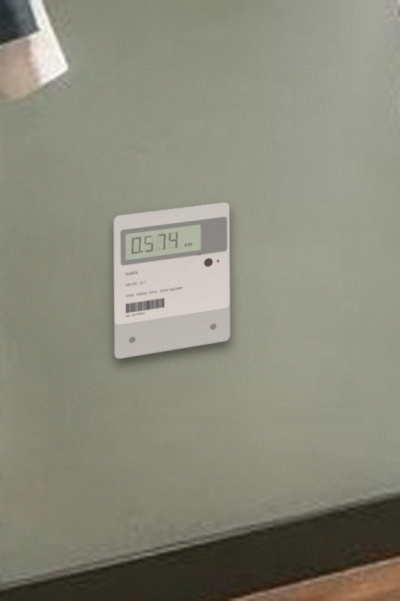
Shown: **0.574** kW
